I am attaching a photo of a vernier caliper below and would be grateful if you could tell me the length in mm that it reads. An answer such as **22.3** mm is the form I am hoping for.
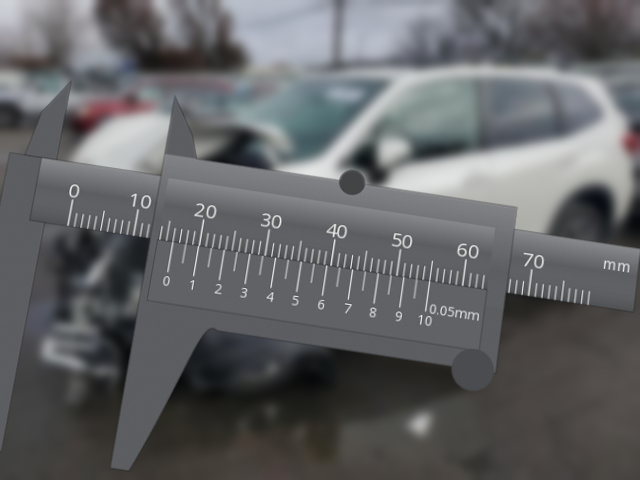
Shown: **16.0** mm
